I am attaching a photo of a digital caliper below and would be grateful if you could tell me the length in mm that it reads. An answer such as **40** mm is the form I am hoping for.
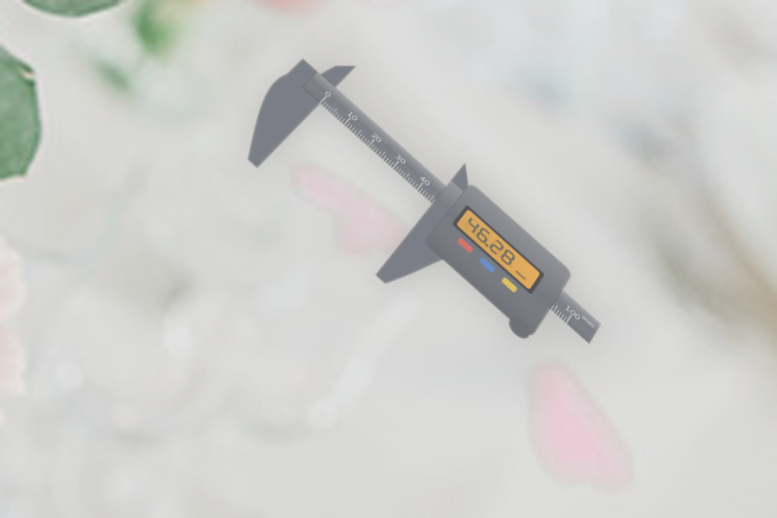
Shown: **46.28** mm
